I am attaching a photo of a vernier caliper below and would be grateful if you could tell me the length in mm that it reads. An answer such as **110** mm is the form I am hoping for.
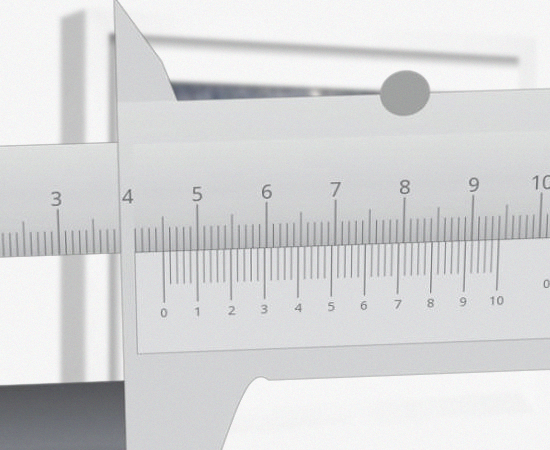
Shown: **45.0** mm
